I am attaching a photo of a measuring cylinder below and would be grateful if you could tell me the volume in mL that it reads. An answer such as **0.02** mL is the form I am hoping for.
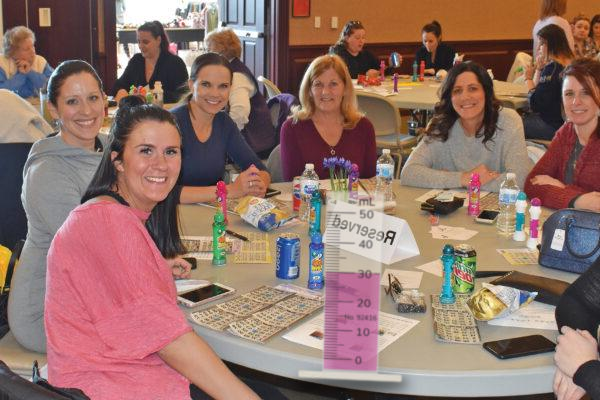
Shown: **30** mL
